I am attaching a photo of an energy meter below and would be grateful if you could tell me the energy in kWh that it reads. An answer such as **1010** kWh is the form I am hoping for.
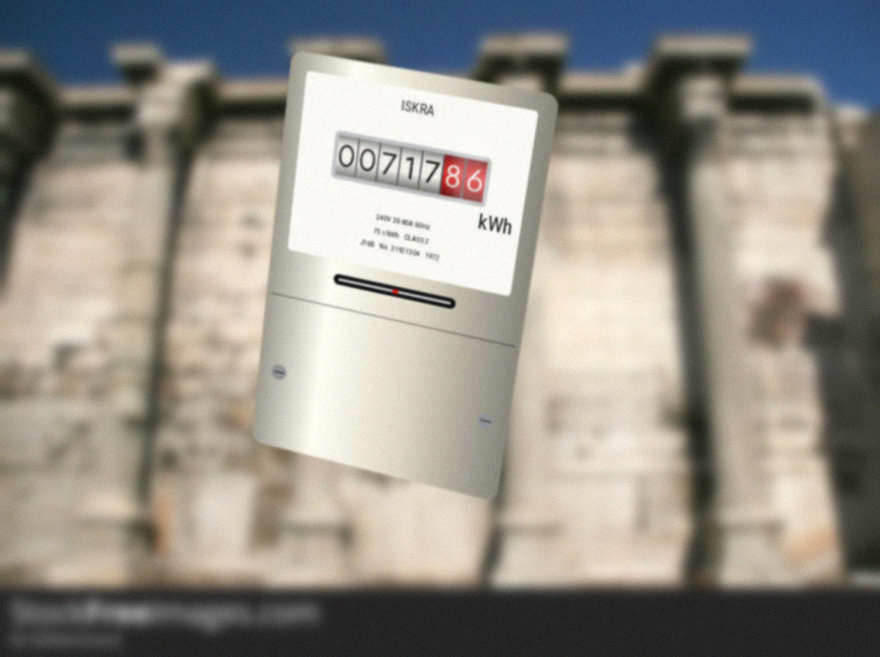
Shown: **717.86** kWh
